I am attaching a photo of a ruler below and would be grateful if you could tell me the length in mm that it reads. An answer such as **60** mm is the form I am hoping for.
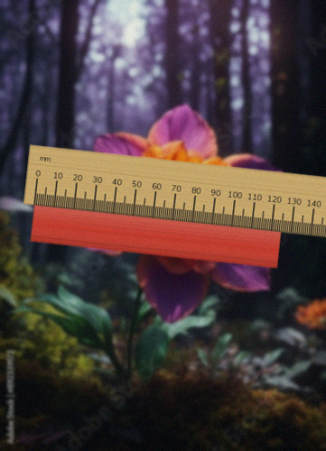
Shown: **125** mm
